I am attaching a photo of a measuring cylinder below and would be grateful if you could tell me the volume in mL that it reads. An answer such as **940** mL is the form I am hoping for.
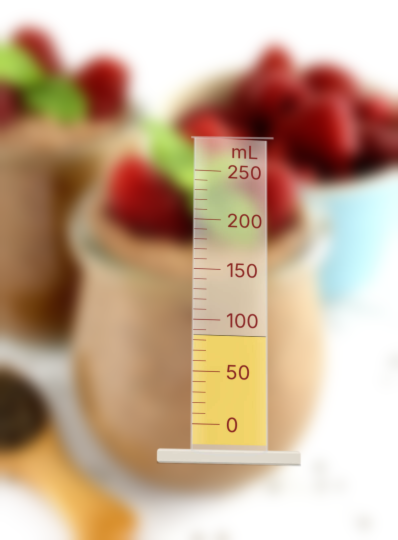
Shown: **85** mL
